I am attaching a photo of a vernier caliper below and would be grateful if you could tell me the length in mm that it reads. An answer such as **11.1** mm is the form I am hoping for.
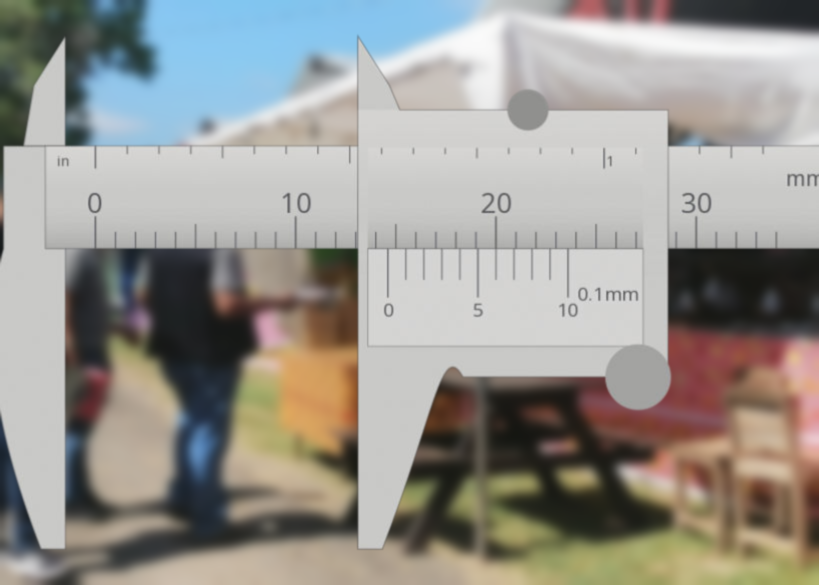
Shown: **14.6** mm
